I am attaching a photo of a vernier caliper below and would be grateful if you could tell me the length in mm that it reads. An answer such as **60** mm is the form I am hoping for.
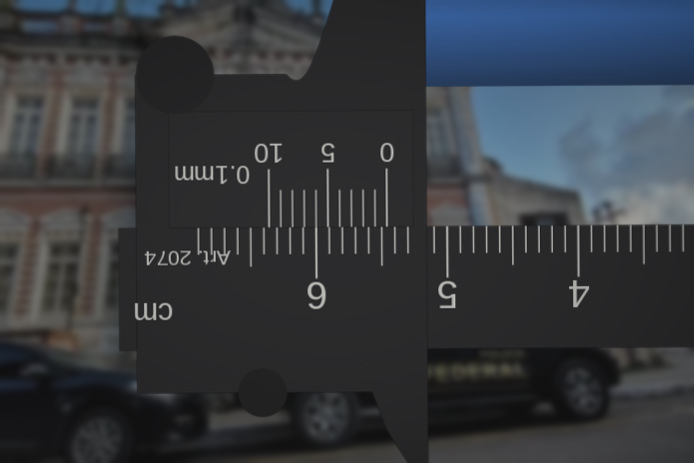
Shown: **54.6** mm
